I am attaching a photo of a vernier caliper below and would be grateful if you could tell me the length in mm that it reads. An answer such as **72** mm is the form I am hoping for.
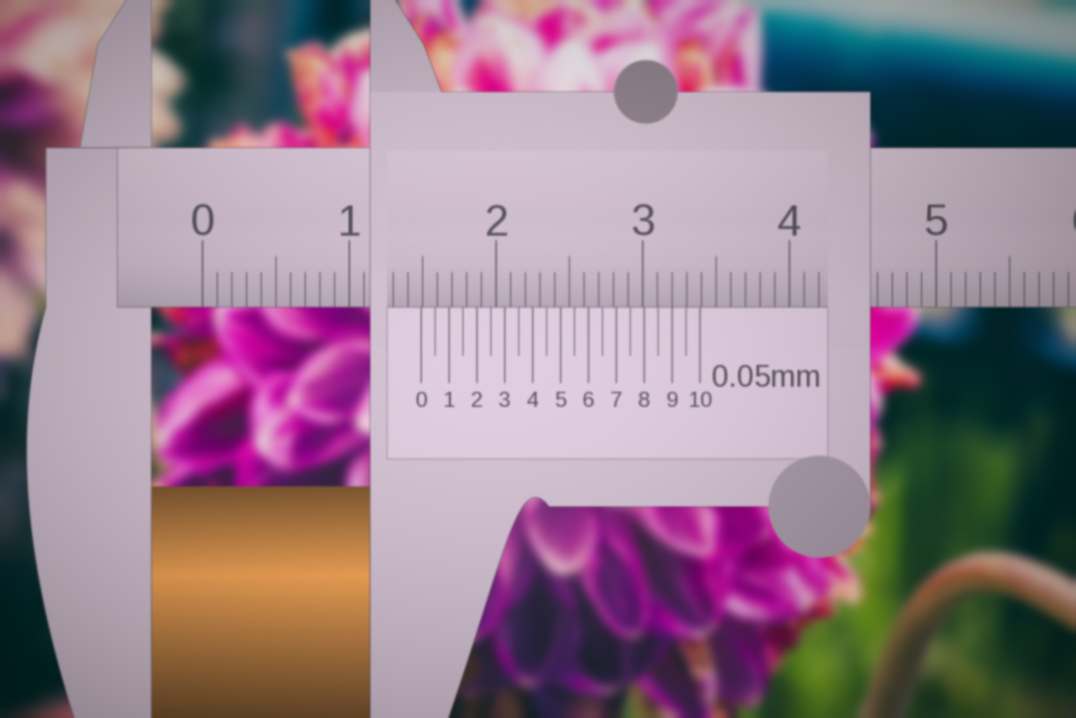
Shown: **14.9** mm
